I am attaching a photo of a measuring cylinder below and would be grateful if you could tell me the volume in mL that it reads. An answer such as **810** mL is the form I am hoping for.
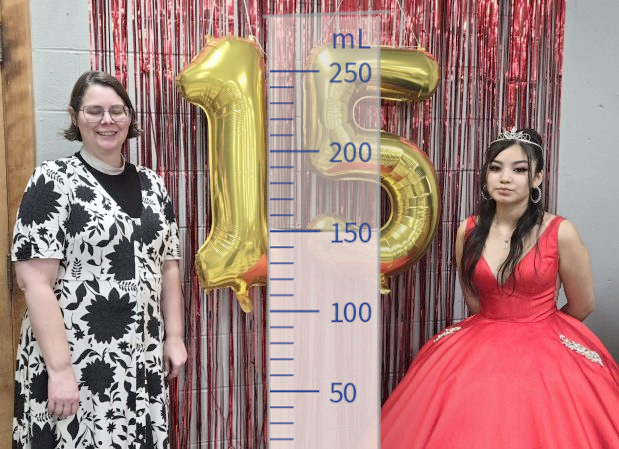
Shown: **150** mL
